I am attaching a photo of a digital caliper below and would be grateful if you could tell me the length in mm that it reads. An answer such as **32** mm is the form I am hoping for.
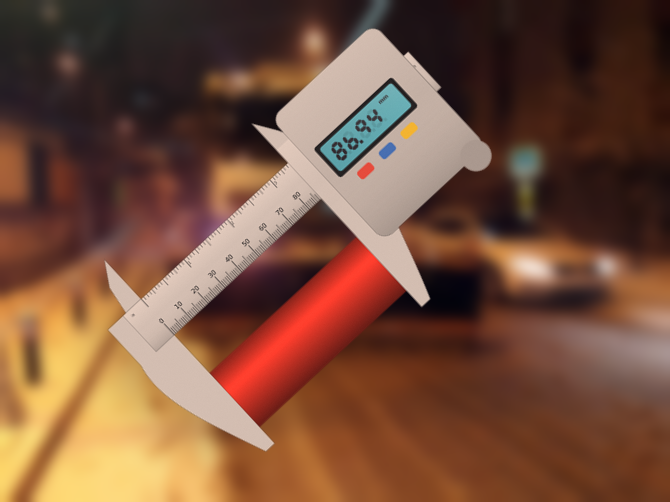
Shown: **86.94** mm
